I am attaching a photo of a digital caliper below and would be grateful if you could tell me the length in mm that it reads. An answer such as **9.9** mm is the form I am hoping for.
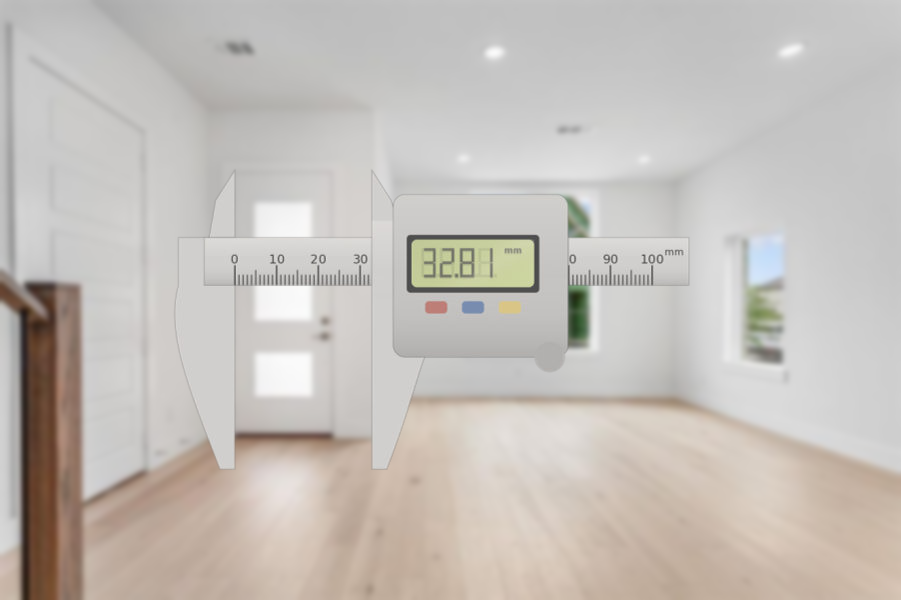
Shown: **32.81** mm
